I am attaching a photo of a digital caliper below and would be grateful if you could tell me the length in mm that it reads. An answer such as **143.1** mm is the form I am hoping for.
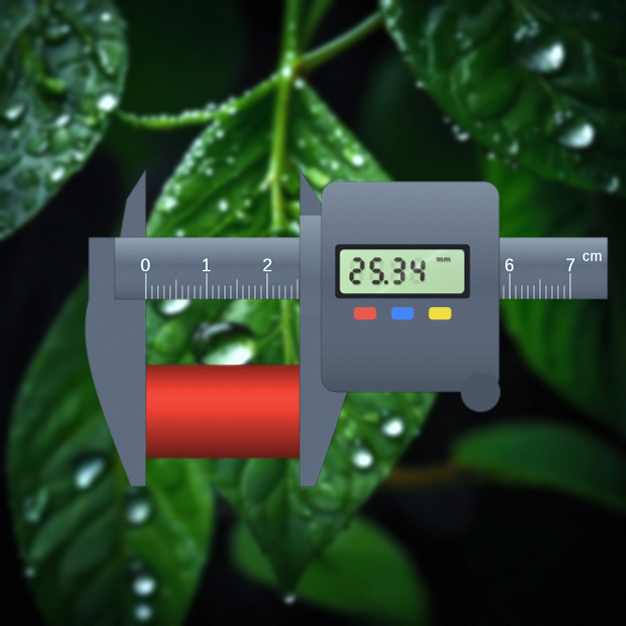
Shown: **25.34** mm
